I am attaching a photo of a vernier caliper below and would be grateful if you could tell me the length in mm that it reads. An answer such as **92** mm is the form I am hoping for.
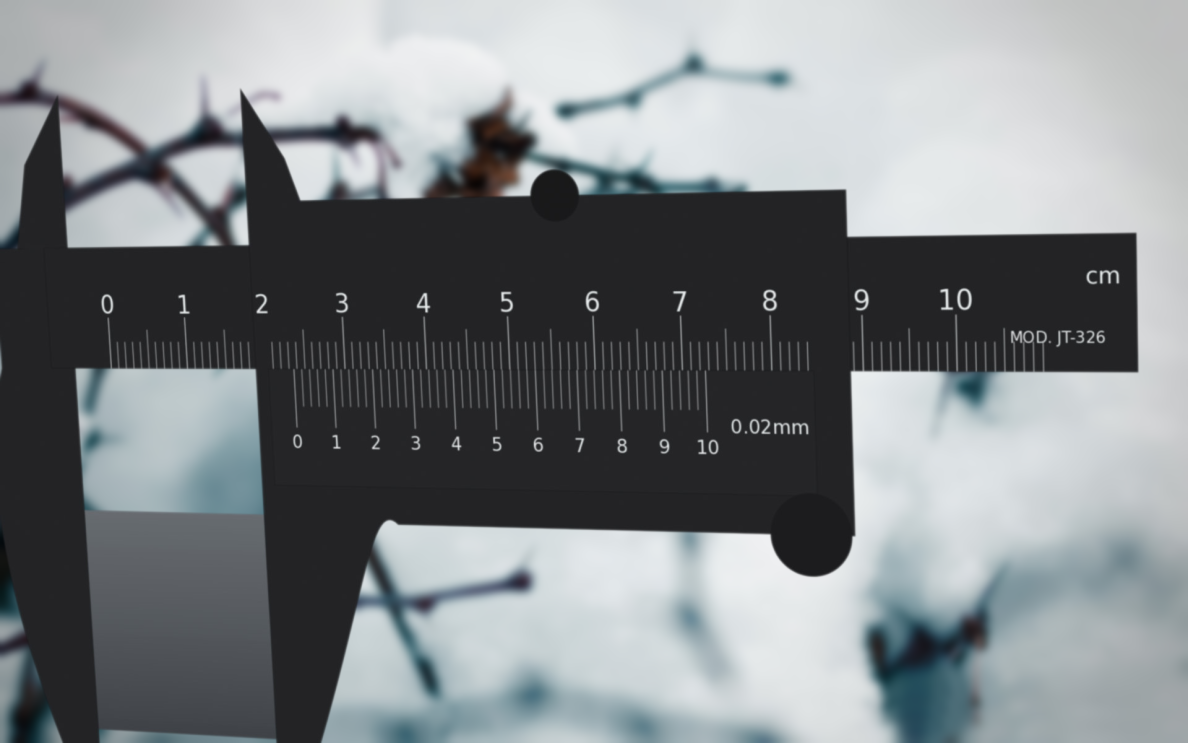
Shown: **23.6** mm
